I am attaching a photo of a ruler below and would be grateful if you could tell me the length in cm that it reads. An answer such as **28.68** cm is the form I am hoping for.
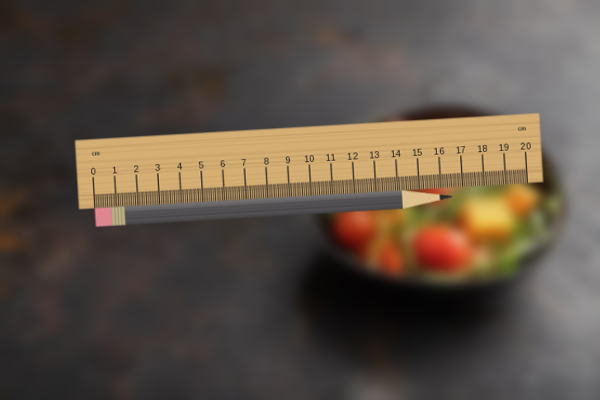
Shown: **16.5** cm
